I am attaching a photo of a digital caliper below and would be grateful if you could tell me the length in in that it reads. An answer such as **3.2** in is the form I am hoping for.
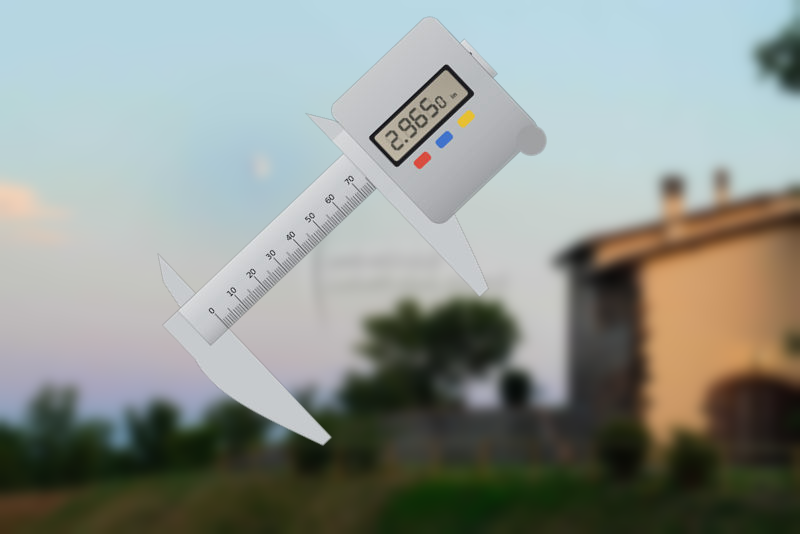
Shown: **2.9650** in
